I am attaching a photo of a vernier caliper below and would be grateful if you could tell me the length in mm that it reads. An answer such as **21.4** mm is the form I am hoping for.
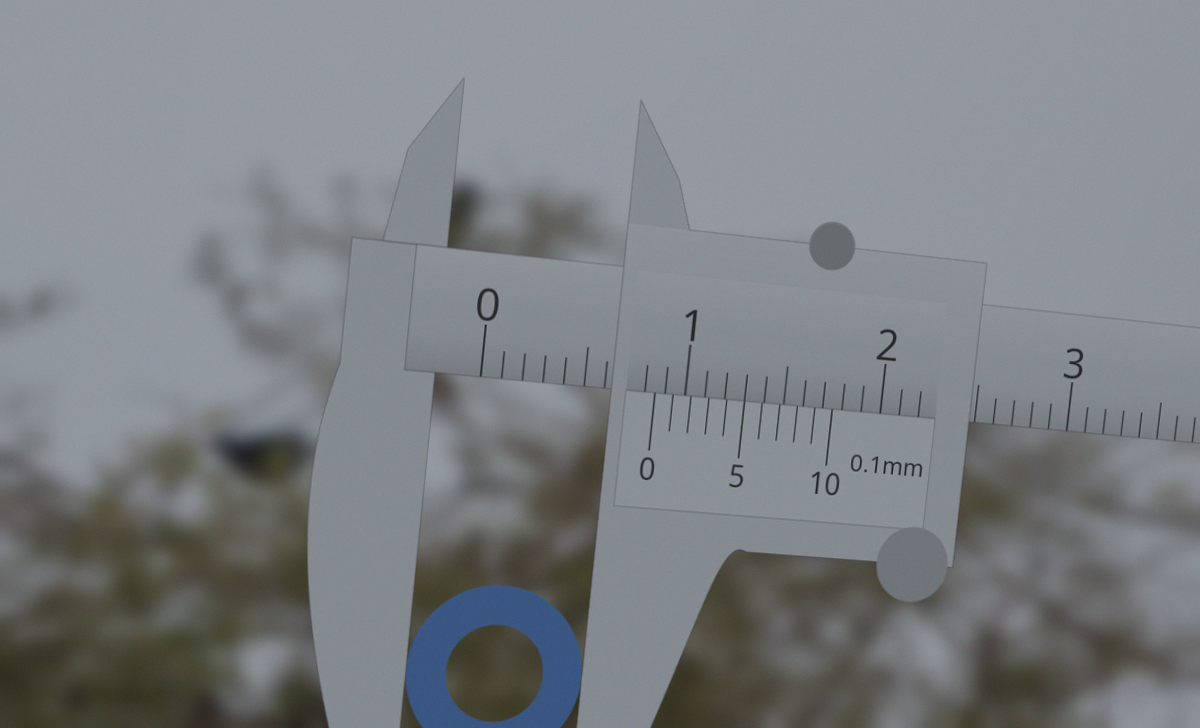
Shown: **8.5** mm
